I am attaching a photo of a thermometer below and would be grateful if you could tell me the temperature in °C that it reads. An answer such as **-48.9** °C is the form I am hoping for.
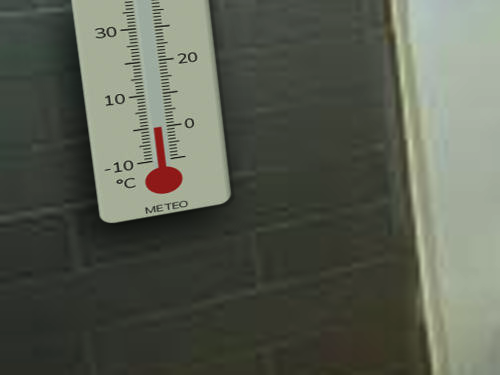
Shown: **0** °C
